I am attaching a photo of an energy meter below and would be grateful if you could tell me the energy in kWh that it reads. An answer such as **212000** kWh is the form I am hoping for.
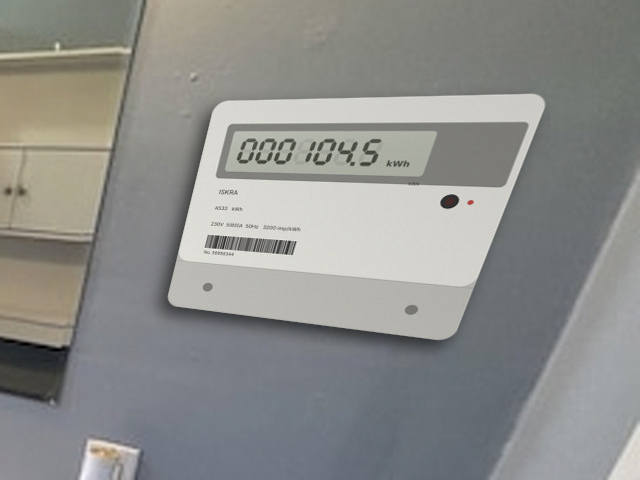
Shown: **104.5** kWh
